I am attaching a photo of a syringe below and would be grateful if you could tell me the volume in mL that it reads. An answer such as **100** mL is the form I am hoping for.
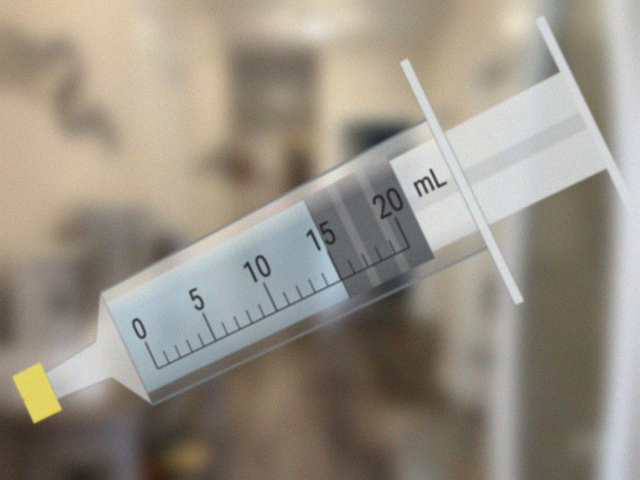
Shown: **15** mL
